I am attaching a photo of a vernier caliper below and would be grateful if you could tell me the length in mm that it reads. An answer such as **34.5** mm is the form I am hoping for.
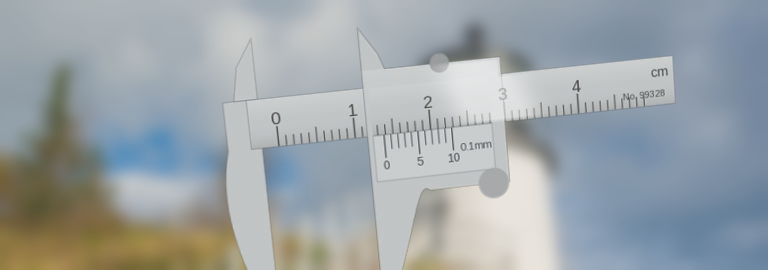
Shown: **13.8** mm
